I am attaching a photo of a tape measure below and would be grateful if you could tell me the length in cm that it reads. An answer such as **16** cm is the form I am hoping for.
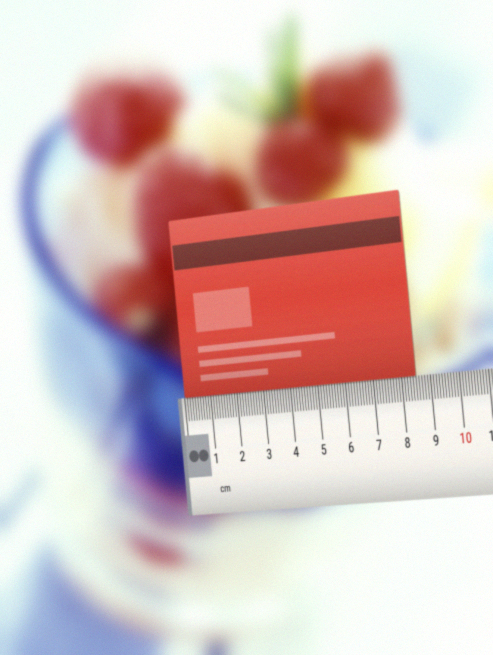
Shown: **8.5** cm
